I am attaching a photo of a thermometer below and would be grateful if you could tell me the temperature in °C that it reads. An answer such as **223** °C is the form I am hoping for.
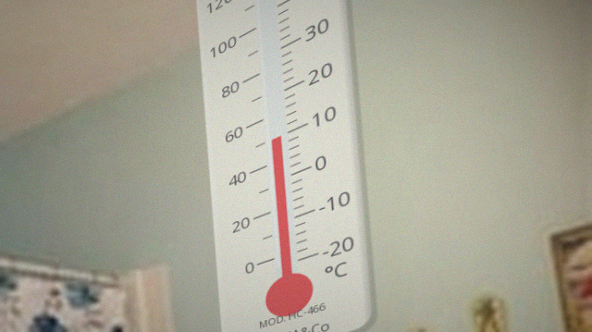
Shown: **10** °C
